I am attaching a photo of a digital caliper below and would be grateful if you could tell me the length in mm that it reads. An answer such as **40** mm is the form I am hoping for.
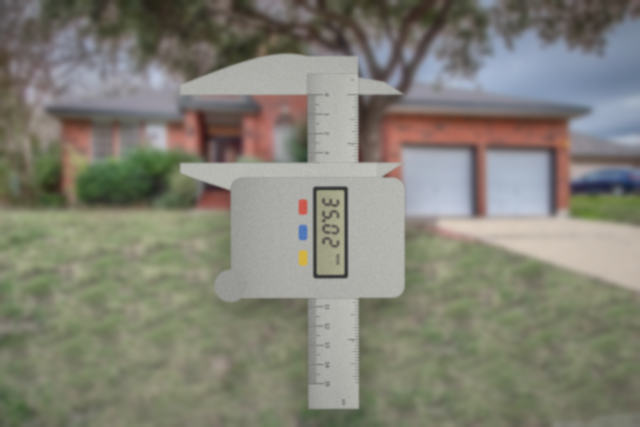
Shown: **35.02** mm
